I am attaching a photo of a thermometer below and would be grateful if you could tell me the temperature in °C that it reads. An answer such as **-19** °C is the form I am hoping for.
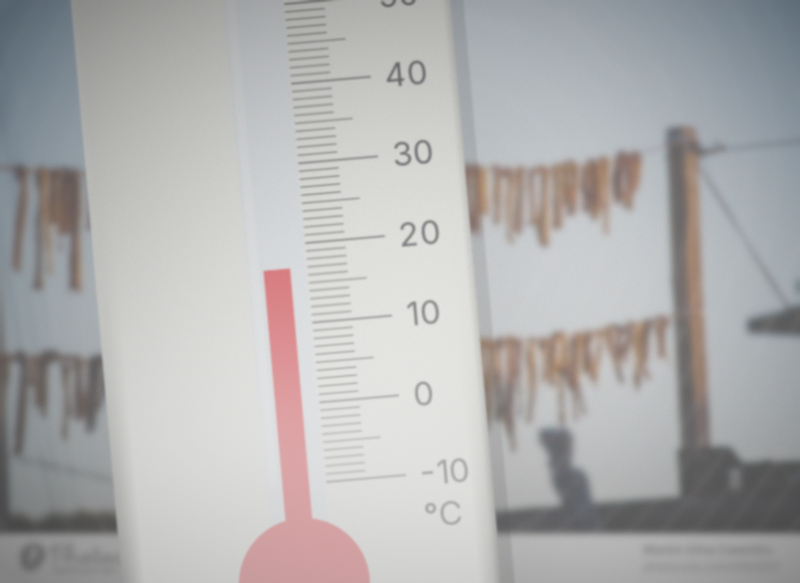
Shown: **17** °C
